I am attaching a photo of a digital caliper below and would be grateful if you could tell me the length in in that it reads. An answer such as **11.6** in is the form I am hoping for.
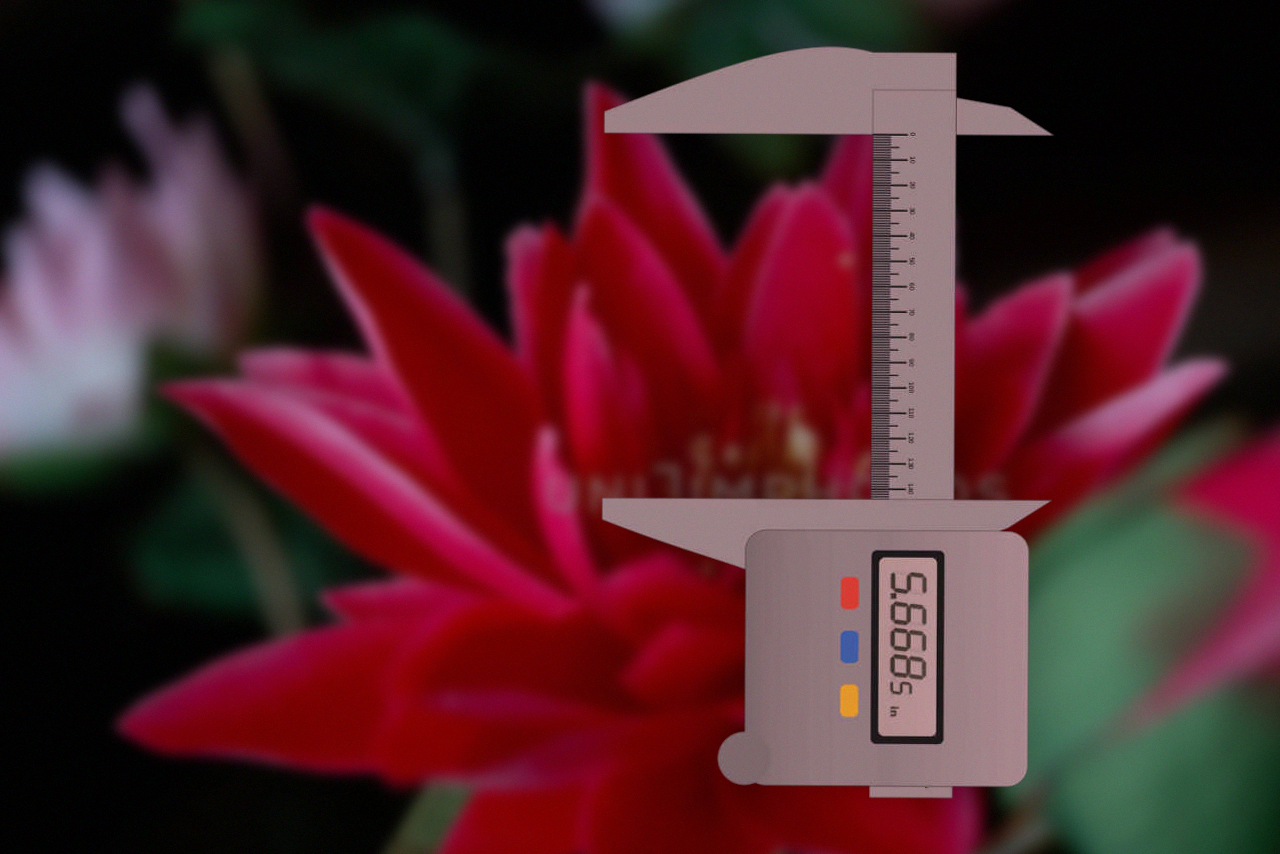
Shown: **5.6685** in
